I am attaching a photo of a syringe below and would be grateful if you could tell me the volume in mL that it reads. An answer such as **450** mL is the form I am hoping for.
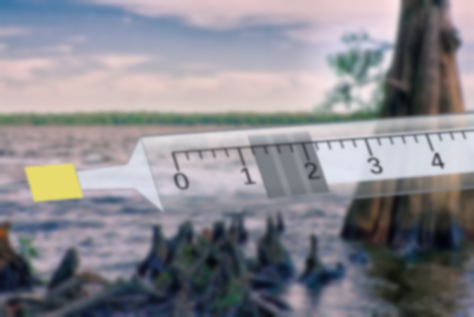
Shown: **1.2** mL
